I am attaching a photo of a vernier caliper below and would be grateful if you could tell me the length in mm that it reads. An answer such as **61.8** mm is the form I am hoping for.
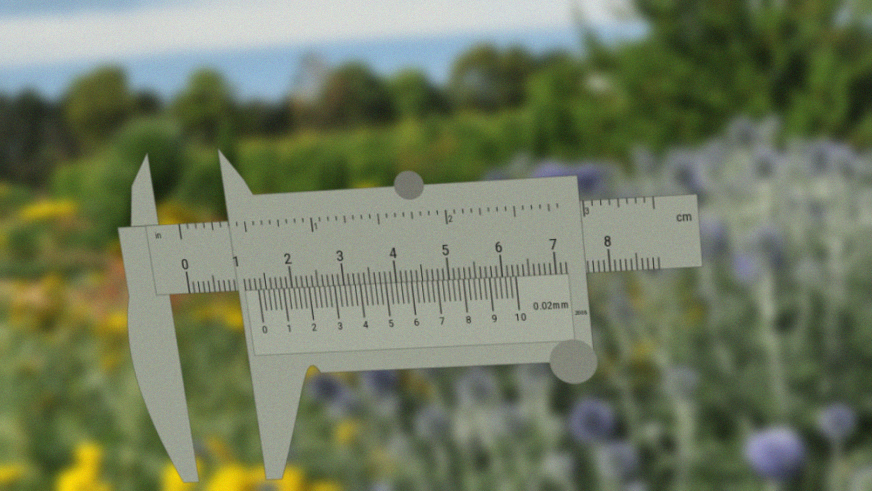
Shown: **13.5** mm
